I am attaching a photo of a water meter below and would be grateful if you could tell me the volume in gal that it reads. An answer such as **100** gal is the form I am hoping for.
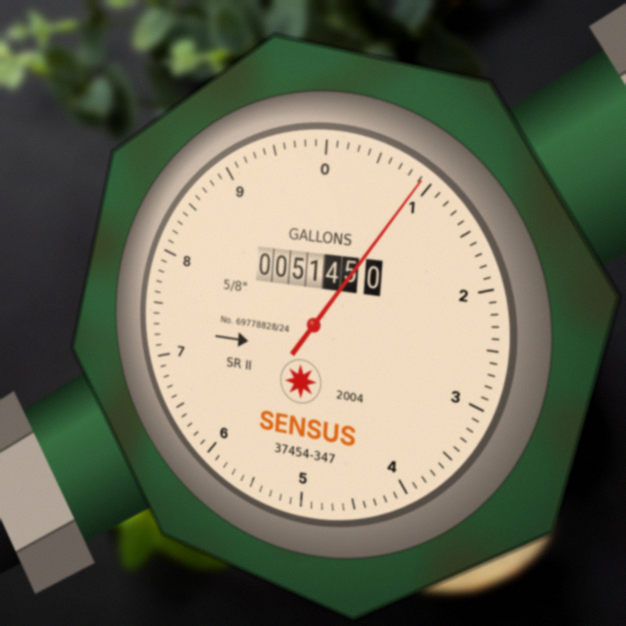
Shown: **51450.9** gal
